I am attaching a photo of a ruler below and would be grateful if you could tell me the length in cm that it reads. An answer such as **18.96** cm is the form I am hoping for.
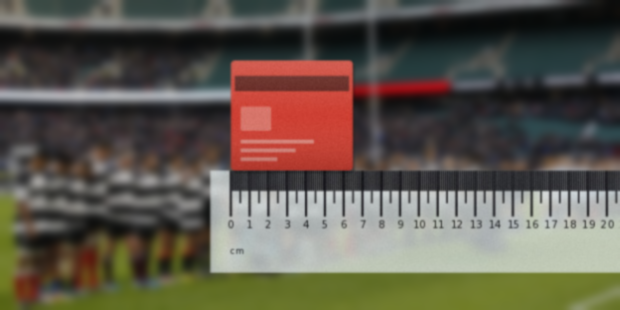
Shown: **6.5** cm
